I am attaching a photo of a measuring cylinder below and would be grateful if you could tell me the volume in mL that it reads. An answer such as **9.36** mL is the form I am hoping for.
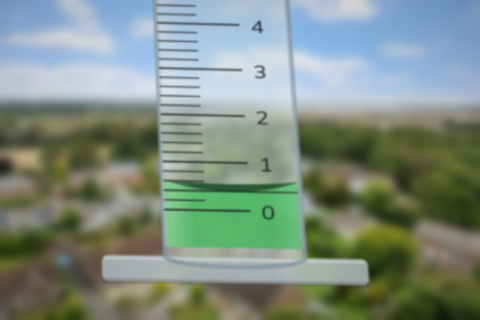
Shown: **0.4** mL
